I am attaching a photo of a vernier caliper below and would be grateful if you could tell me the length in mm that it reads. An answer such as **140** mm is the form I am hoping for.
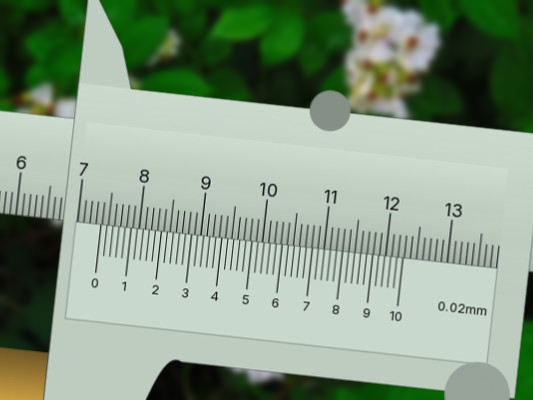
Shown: **73.8** mm
